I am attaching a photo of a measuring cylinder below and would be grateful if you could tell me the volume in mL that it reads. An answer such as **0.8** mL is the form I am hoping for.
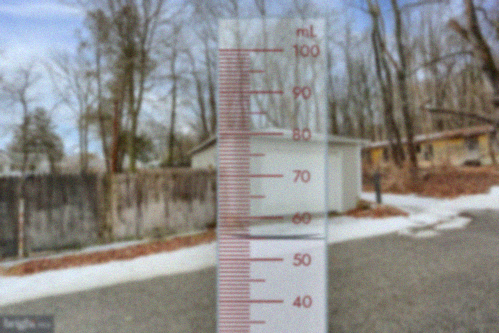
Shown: **55** mL
